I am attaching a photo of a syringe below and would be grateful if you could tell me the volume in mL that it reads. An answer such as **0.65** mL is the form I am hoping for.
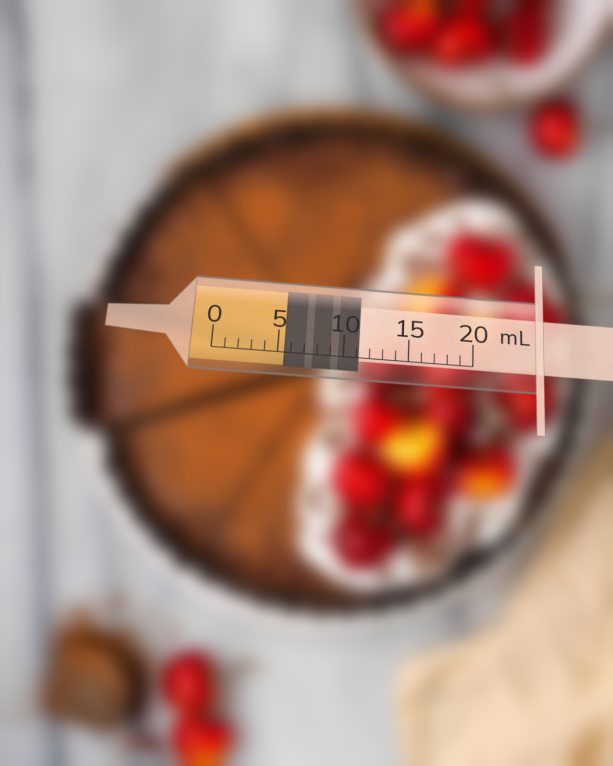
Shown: **5.5** mL
